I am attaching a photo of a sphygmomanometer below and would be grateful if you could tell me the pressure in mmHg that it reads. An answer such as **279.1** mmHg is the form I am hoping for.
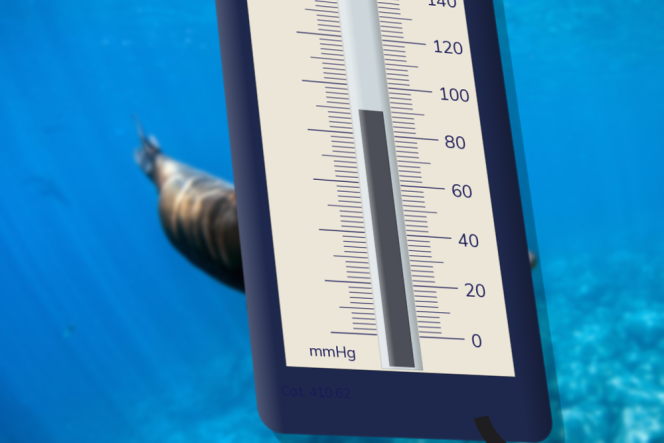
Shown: **90** mmHg
